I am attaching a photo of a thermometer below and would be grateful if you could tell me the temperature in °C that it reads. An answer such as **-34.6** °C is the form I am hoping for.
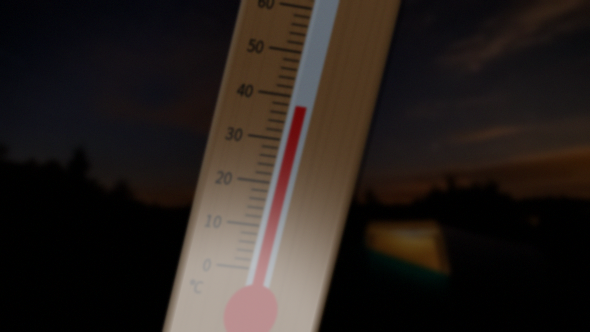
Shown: **38** °C
